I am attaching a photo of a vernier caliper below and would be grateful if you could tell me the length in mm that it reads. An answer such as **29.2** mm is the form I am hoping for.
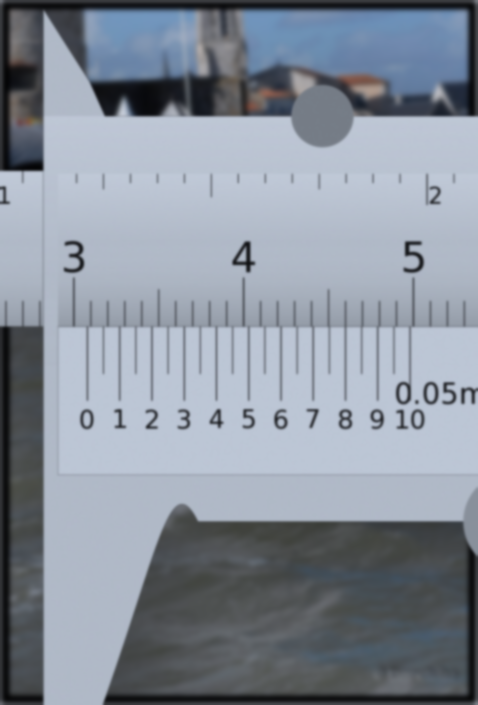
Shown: **30.8** mm
